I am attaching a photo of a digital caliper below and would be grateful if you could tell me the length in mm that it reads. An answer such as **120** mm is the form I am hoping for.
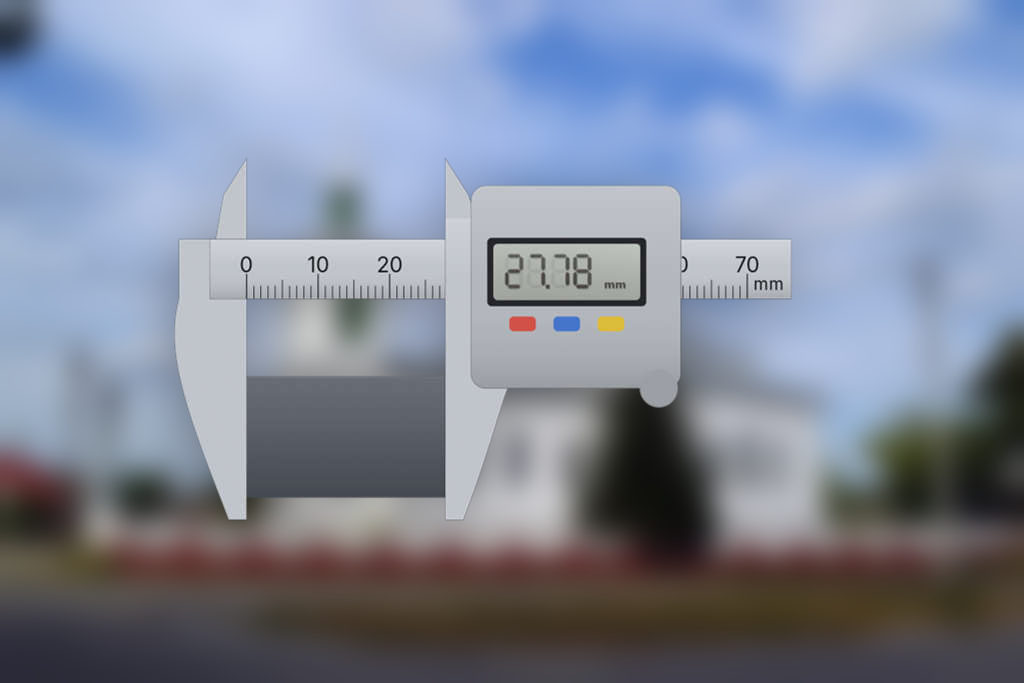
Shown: **27.78** mm
